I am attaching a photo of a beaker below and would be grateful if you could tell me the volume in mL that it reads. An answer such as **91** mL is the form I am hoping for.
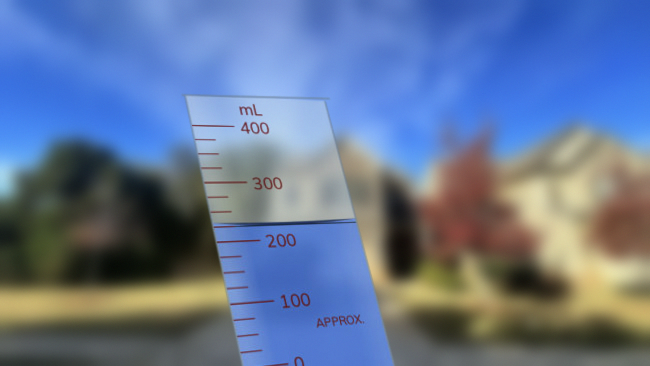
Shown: **225** mL
